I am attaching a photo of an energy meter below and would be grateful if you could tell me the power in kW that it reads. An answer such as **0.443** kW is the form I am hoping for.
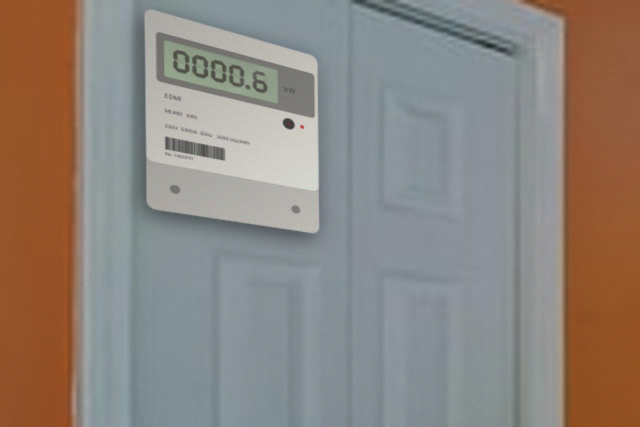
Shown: **0.6** kW
